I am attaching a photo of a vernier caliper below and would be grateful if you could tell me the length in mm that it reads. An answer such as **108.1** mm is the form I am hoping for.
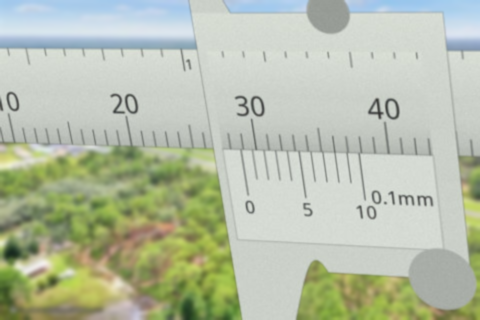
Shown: **28.8** mm
